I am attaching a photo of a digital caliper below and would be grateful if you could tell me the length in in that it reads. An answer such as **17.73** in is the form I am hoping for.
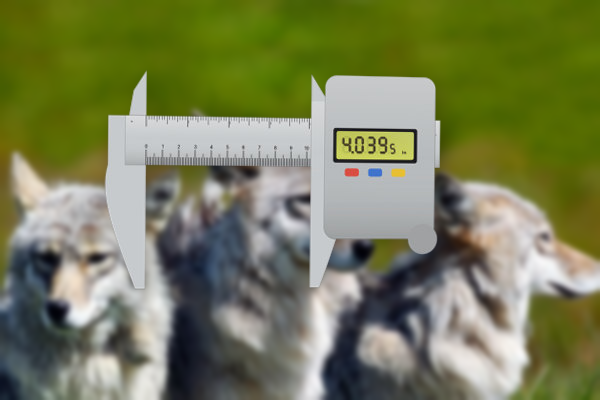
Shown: **4.0395** in
